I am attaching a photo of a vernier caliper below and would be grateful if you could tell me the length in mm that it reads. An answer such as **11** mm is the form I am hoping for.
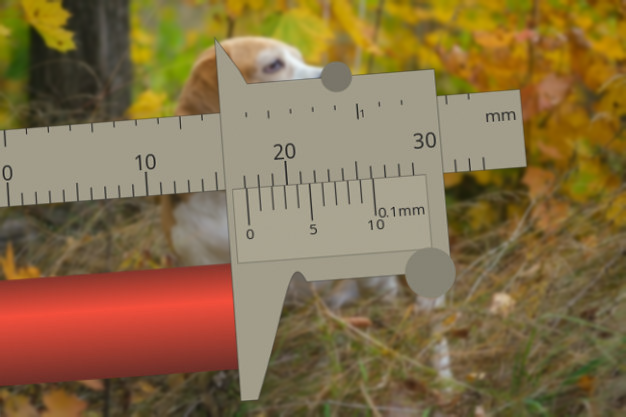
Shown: **17.1** mm
